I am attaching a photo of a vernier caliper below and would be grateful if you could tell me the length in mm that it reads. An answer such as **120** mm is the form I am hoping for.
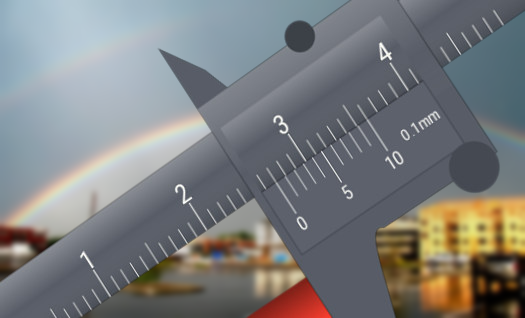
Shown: **27.0** mm
